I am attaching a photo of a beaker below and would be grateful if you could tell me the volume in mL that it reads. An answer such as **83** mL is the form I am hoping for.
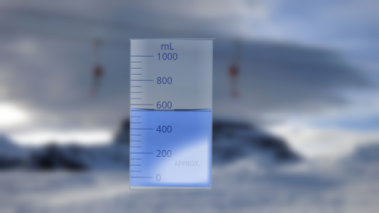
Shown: **550** mL
